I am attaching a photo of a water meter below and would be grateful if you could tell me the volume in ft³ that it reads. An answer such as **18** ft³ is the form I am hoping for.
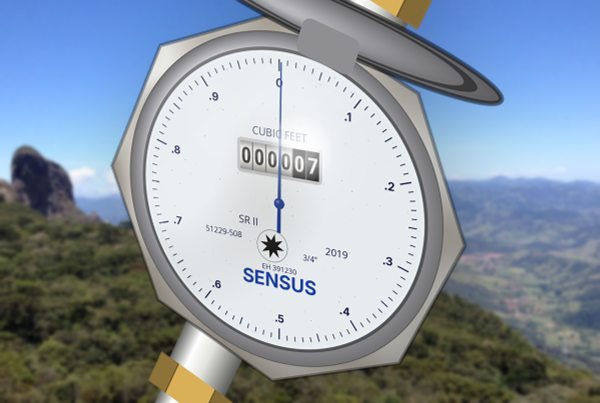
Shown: **7.00** ft³
